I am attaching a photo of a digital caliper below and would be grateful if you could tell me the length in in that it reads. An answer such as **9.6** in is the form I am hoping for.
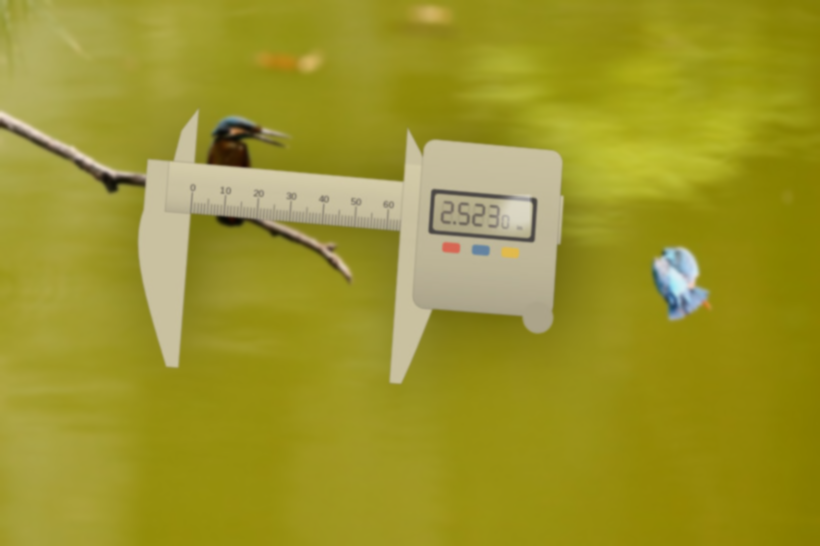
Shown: **2.5230** in
